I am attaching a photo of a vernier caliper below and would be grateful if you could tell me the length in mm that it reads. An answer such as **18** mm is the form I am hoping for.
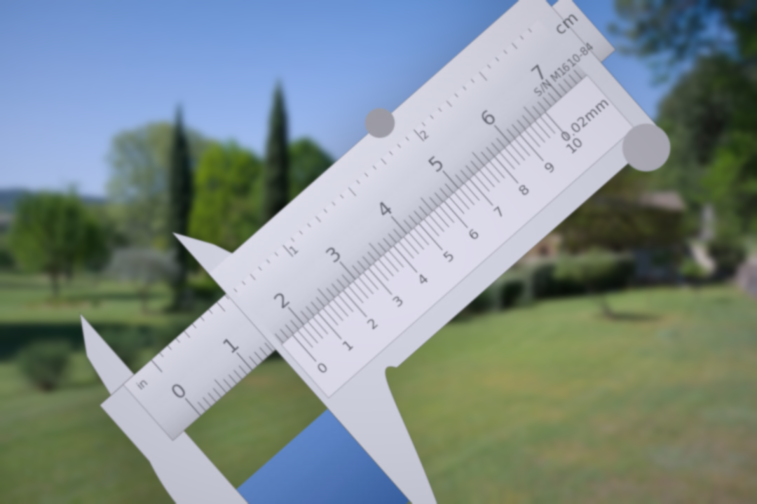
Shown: **17.8** mm
